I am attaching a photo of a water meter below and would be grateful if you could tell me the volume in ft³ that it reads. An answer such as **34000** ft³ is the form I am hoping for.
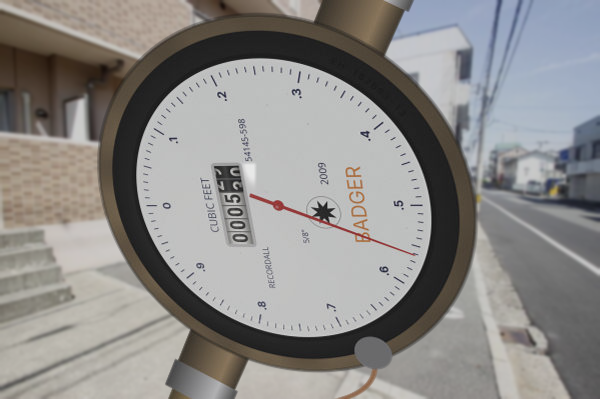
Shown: **529.56** ft³
